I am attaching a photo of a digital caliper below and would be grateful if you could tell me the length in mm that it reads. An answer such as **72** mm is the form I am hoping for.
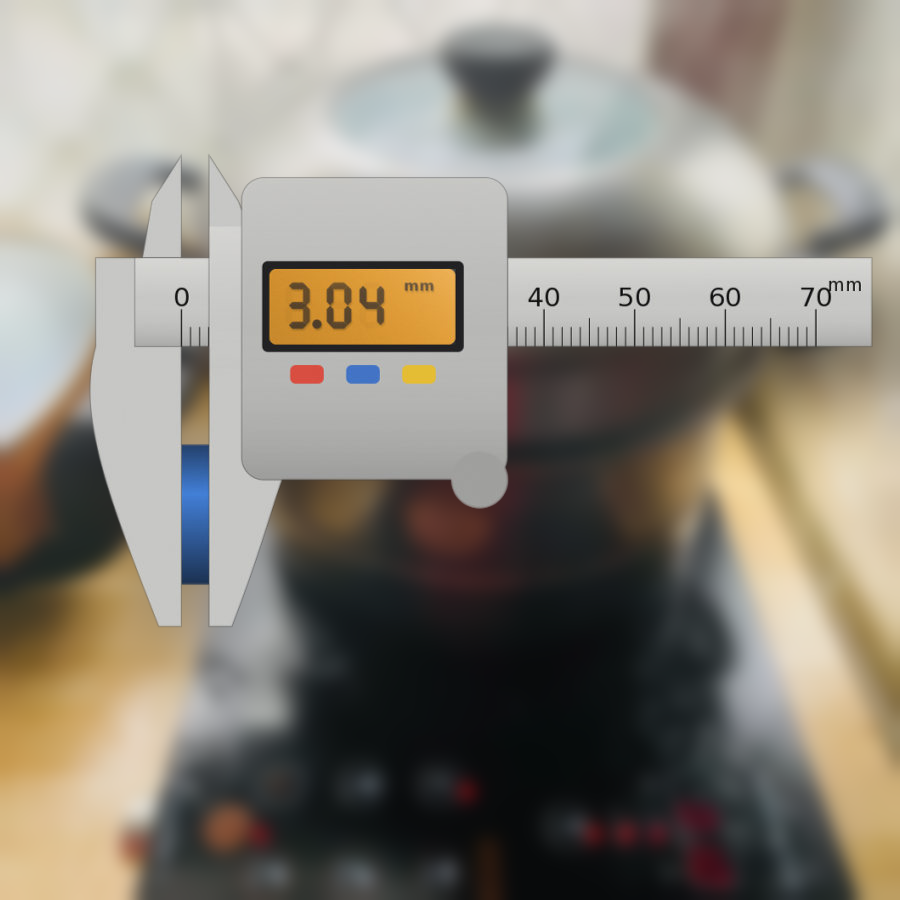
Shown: **3.04** mm
